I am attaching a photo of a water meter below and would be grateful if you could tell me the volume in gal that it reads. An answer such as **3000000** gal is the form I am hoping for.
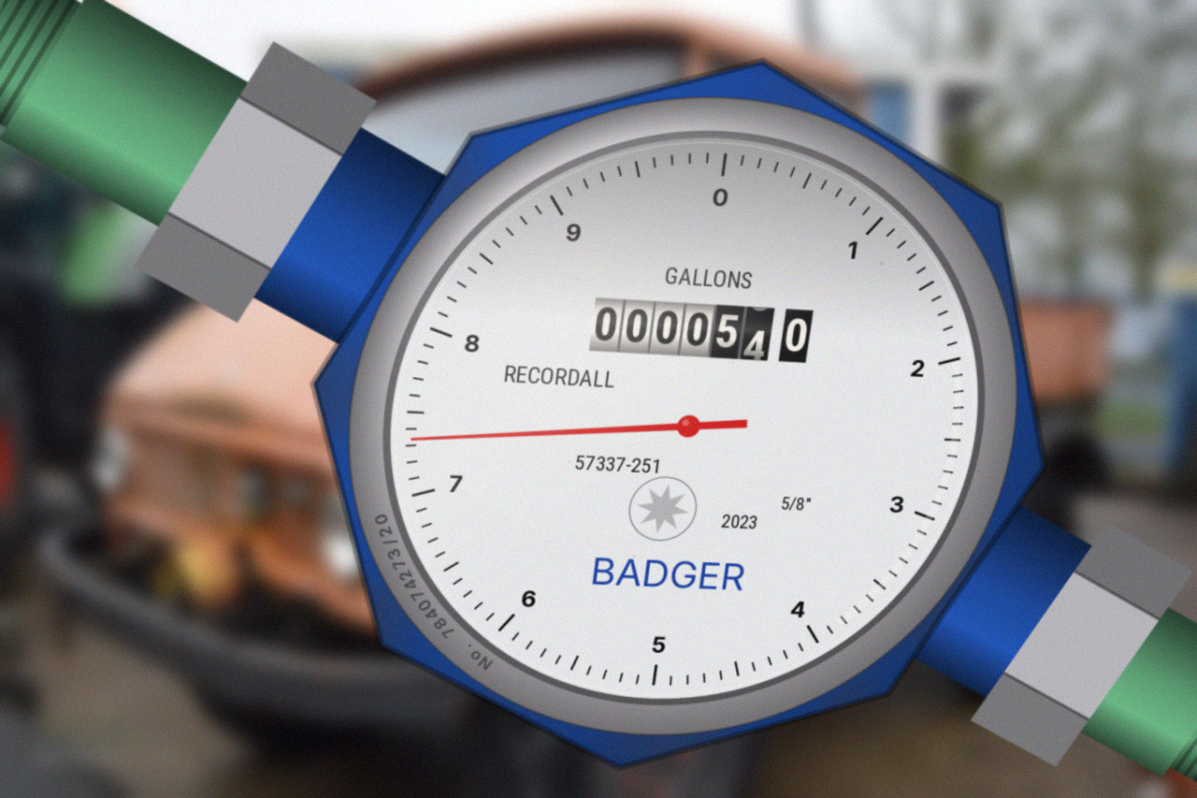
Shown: **537.3** gal
